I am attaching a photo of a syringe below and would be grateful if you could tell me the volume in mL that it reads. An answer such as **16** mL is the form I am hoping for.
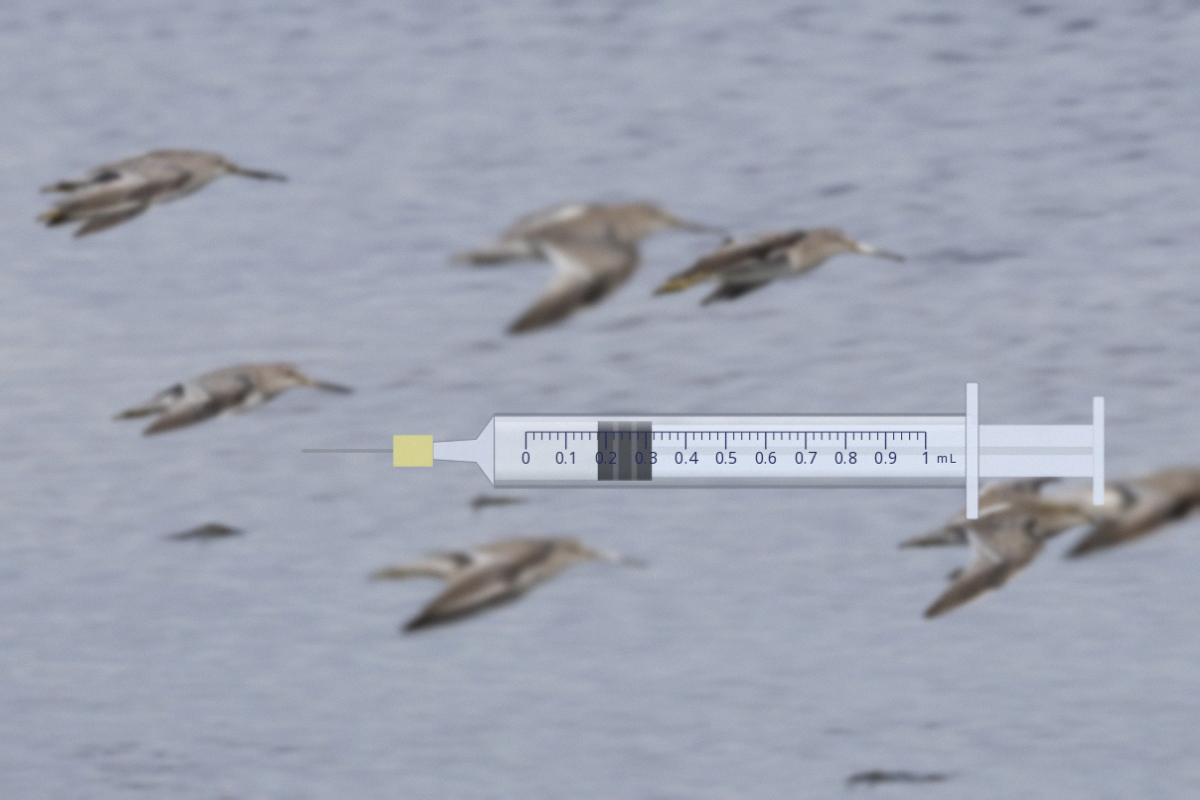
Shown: **0.18** mL
